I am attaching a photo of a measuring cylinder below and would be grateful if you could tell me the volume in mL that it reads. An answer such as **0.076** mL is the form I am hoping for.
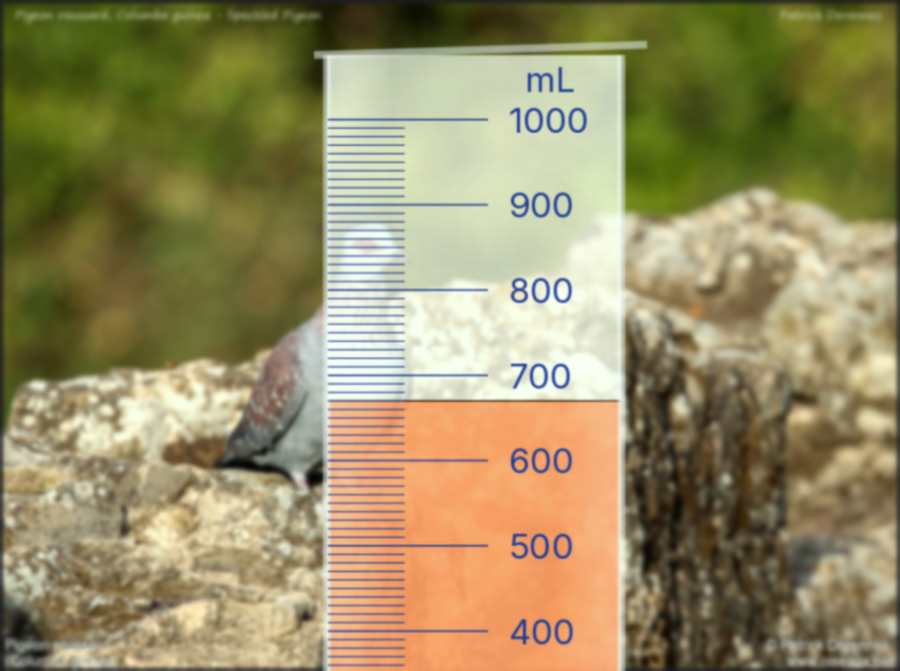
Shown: **670** mL
